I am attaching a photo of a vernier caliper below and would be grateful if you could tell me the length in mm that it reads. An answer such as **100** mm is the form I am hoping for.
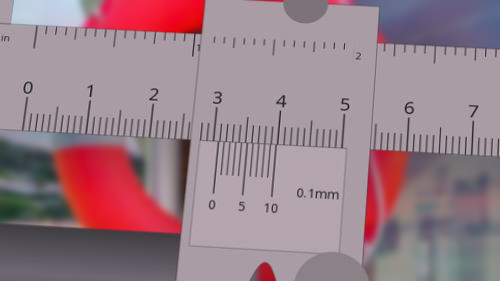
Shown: **30.8** mm
